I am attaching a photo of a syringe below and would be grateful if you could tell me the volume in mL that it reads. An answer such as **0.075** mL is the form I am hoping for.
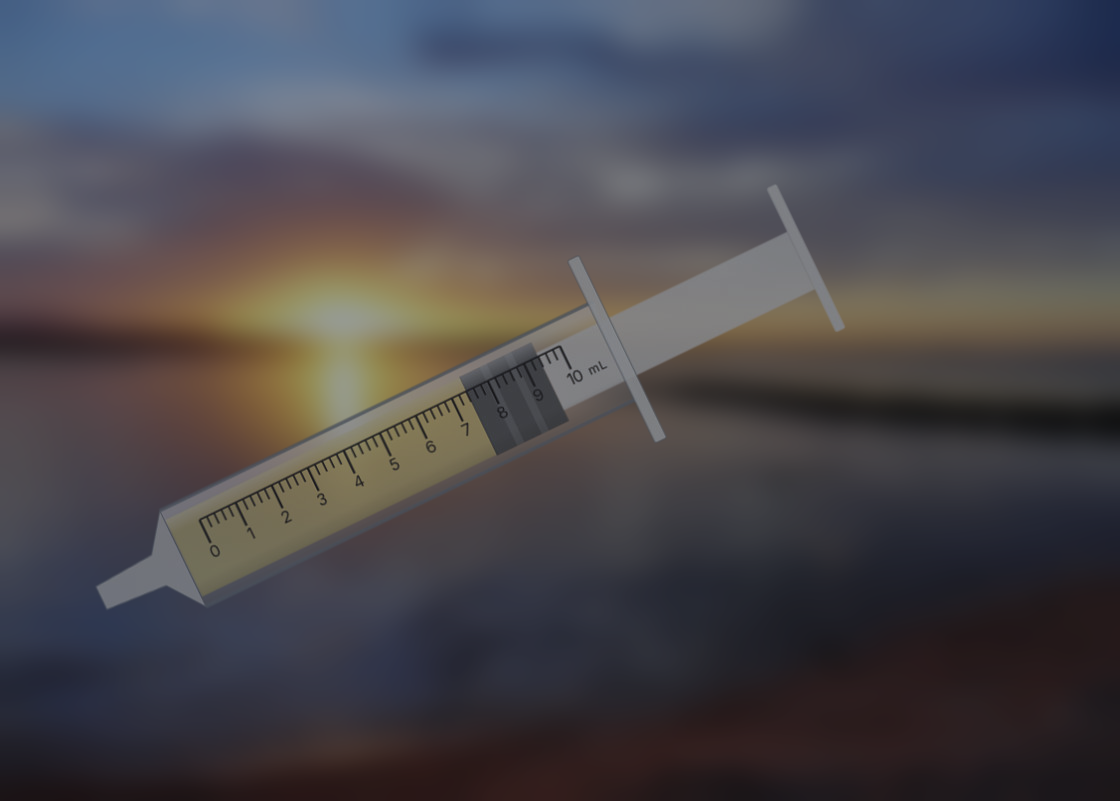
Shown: **7.4** mL
